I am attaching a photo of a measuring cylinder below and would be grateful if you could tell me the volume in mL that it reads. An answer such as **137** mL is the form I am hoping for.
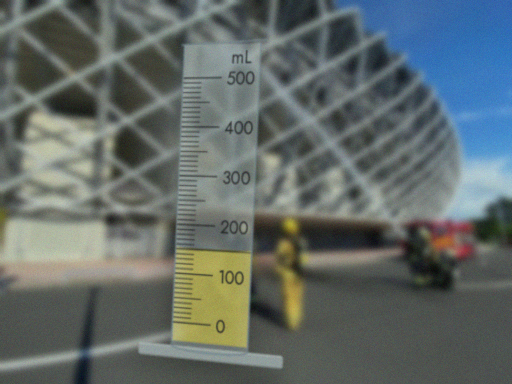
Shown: **150** mL
